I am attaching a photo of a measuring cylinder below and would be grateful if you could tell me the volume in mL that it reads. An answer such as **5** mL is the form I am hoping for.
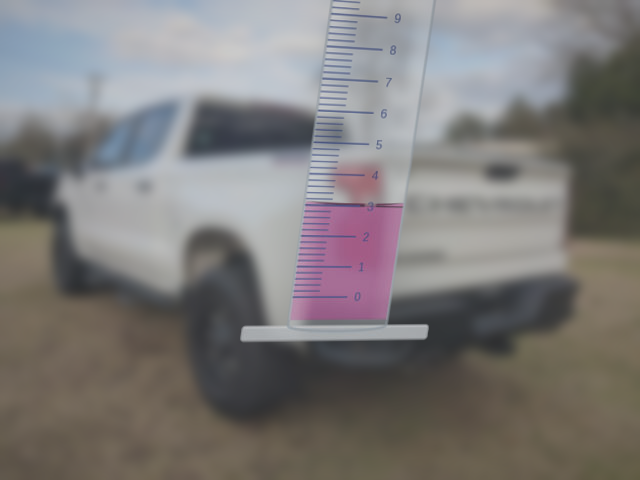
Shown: **3** mL
